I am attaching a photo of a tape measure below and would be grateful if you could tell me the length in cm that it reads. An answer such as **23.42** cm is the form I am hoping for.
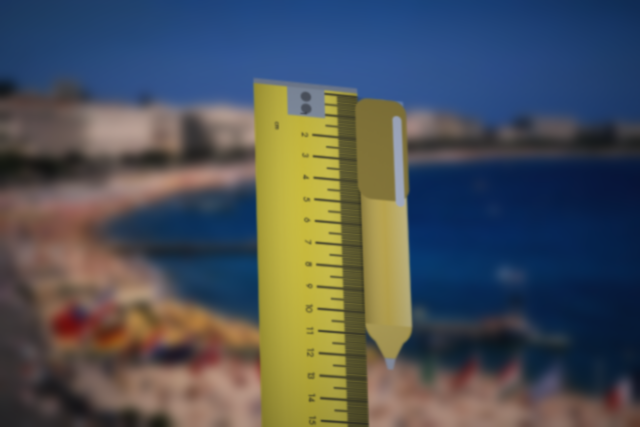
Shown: **12.5** cm
